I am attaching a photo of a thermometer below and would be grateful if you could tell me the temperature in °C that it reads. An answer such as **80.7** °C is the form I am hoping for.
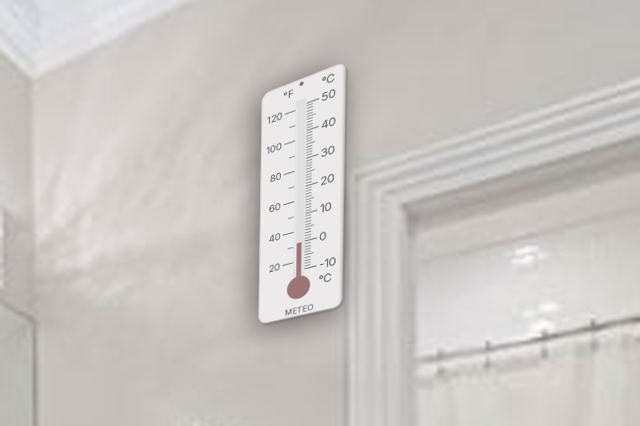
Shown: **0** °C
